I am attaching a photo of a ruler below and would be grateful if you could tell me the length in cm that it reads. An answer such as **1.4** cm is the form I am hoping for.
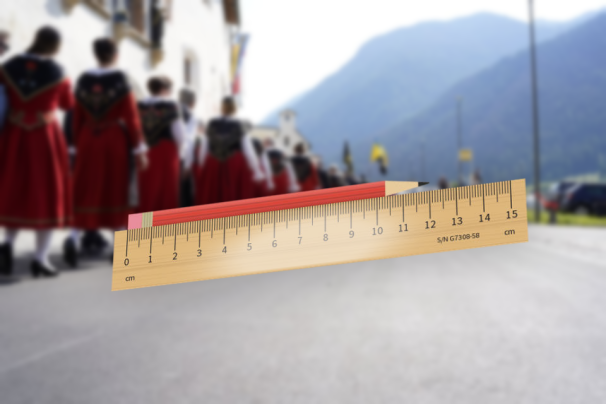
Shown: **12** cm
